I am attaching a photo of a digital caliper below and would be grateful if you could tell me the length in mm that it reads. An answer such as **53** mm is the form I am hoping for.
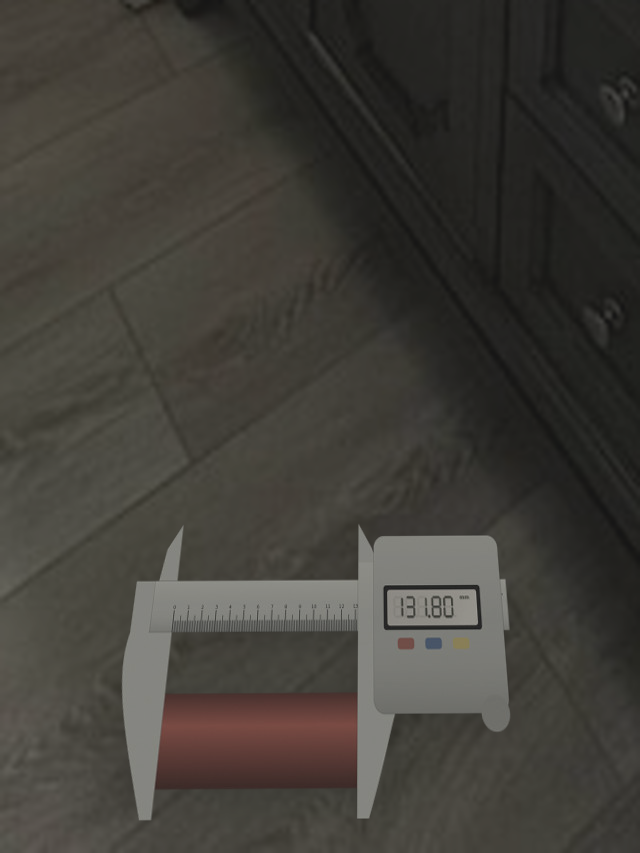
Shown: **131.80** mm
